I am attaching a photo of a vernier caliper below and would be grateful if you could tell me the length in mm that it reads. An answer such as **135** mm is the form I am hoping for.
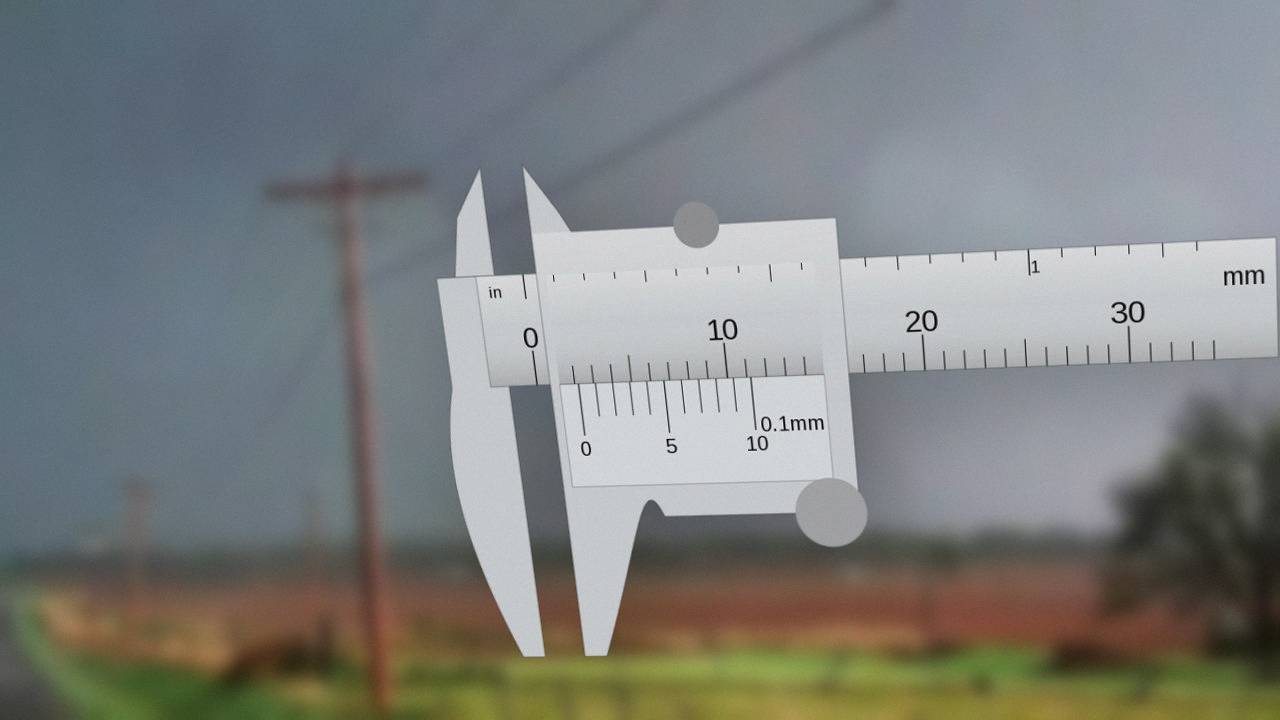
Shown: **2.2** mm
